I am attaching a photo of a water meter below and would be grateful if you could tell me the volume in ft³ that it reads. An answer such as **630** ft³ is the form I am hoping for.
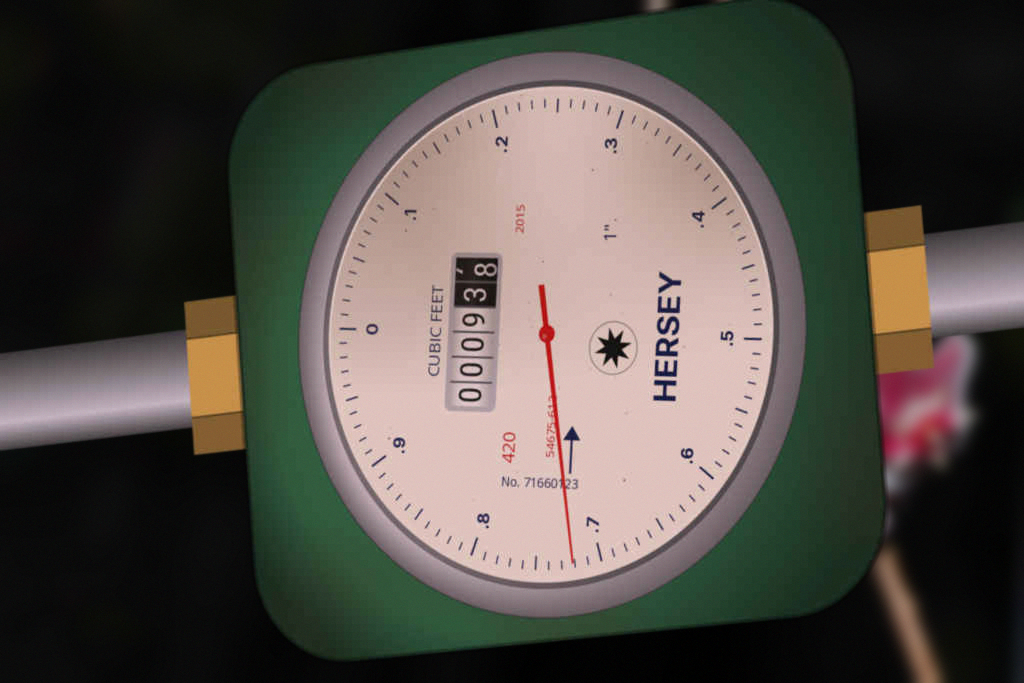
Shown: **937.72** ft³
